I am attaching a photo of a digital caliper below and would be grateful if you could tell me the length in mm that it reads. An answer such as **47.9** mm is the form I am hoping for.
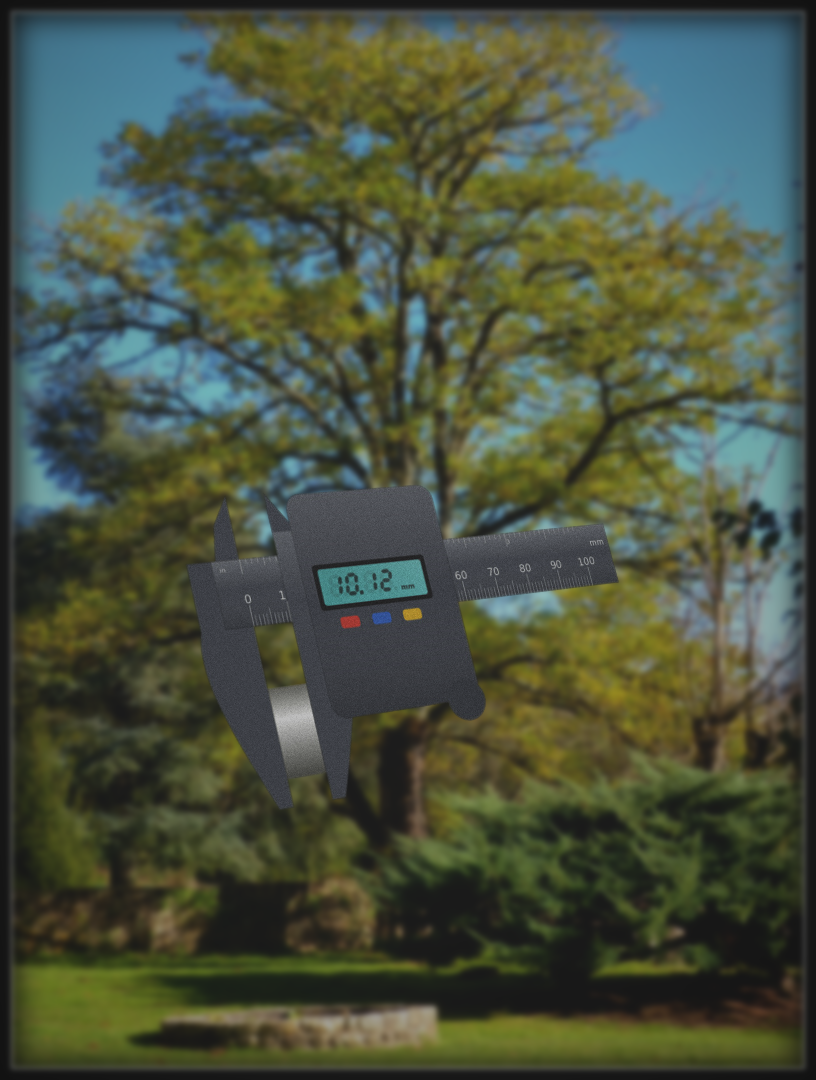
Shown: **10.12** mm
